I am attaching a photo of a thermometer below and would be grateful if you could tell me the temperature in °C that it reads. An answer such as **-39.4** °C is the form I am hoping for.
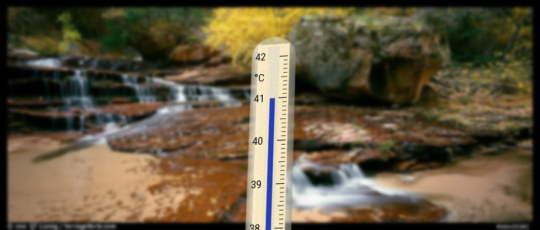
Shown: **41** °C
